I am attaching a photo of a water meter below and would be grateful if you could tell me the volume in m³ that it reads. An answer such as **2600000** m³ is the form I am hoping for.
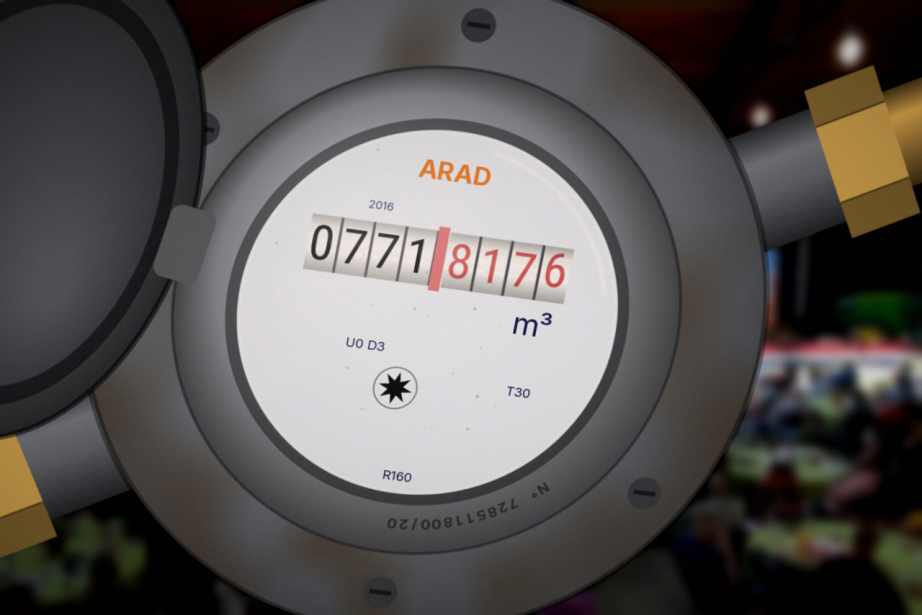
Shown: **771.8176** m³
